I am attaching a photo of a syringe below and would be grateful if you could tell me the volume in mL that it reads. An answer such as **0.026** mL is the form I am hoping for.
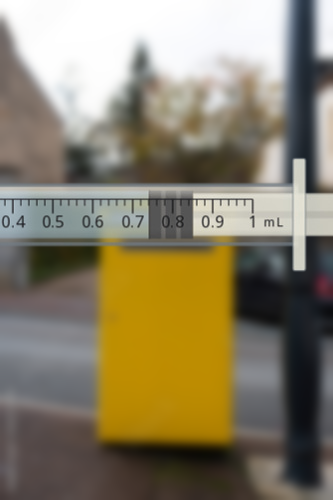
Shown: **0.74** mL
